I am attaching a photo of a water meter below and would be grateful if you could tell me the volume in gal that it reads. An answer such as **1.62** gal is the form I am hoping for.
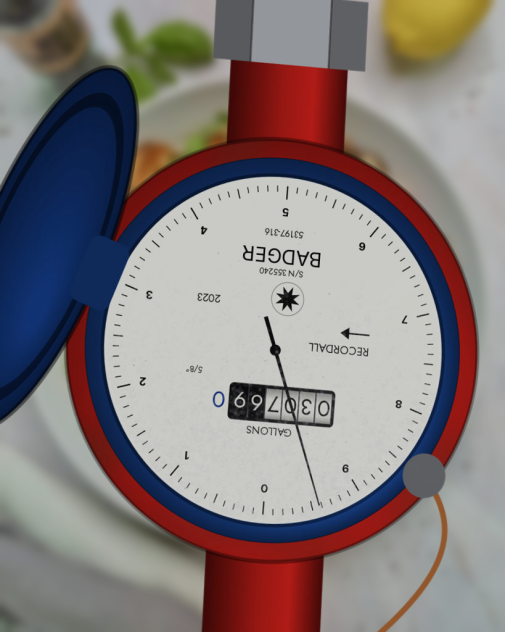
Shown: **307689.4** gal
